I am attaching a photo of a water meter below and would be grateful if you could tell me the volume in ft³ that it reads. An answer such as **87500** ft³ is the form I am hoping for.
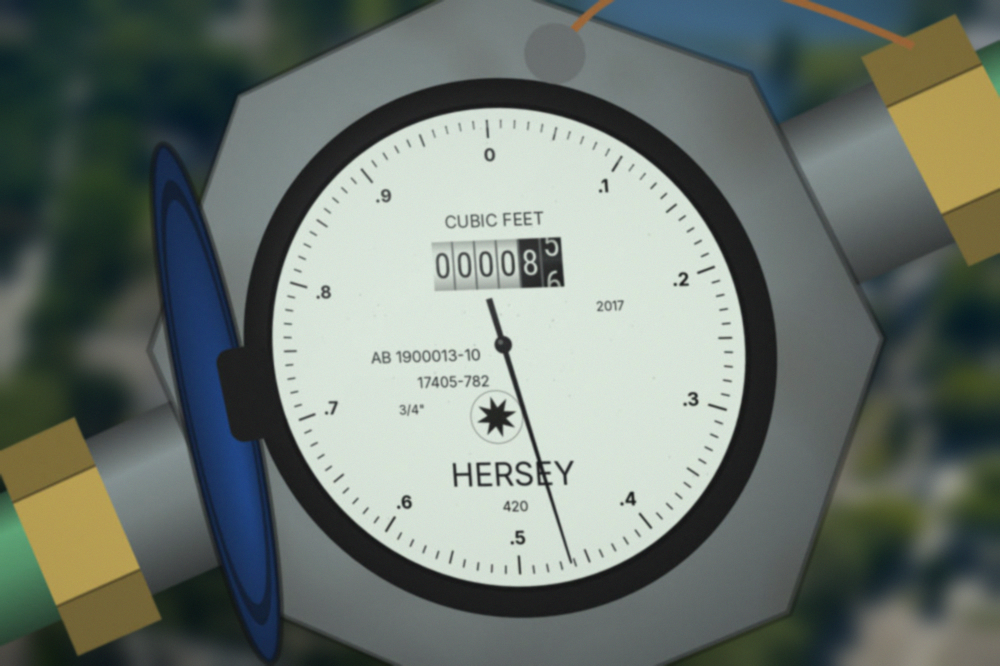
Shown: **85.46** ft³
